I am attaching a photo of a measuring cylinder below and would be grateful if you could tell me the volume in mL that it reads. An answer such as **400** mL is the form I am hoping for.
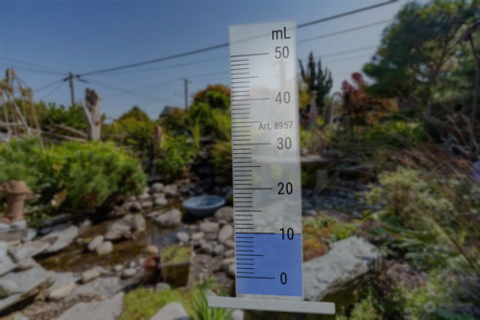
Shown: **10** mL
